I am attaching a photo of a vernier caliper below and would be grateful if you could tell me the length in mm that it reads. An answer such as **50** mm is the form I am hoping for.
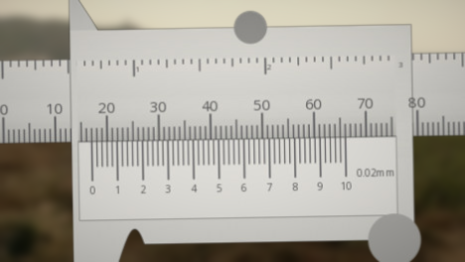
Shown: **17.0** mm
